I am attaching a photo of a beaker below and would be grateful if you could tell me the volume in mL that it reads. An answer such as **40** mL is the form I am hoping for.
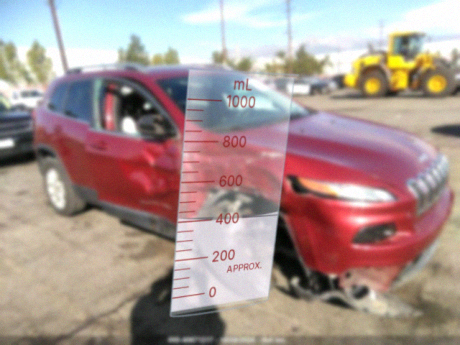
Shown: **400** mL
